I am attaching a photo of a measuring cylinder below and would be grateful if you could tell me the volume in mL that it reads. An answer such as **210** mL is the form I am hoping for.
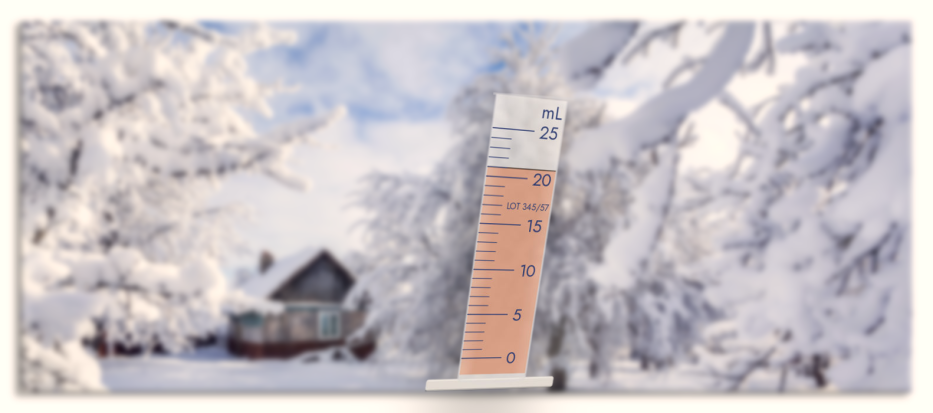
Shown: **21** mL
